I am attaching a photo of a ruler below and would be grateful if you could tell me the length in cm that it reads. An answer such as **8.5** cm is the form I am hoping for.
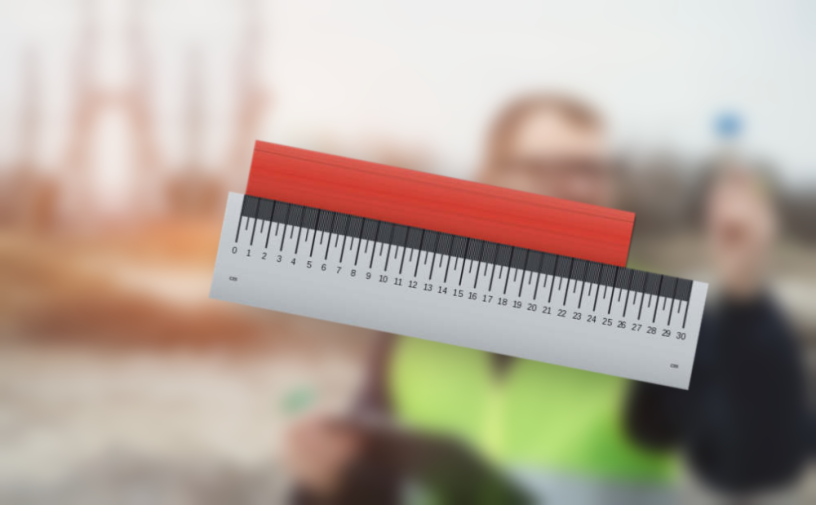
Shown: **25.5** cm
